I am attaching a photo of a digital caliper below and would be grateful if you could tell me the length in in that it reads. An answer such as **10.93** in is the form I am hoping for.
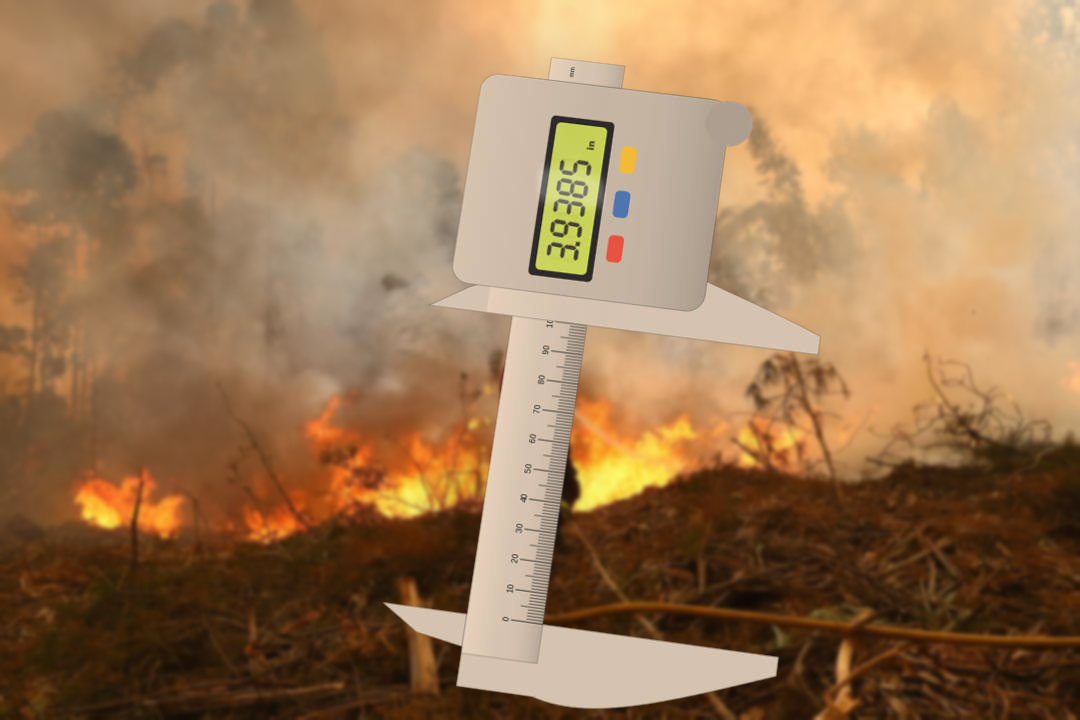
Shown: **3.9385** in
